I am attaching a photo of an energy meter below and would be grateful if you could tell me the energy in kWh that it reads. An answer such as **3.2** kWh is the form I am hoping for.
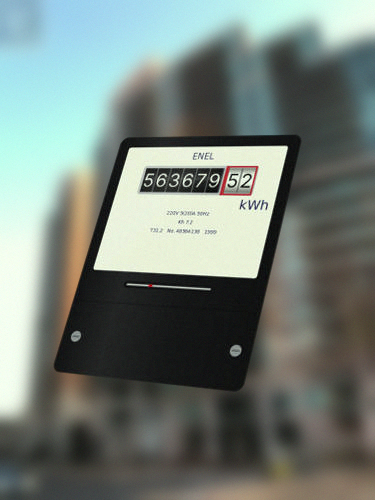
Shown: **563679.52** kWh
